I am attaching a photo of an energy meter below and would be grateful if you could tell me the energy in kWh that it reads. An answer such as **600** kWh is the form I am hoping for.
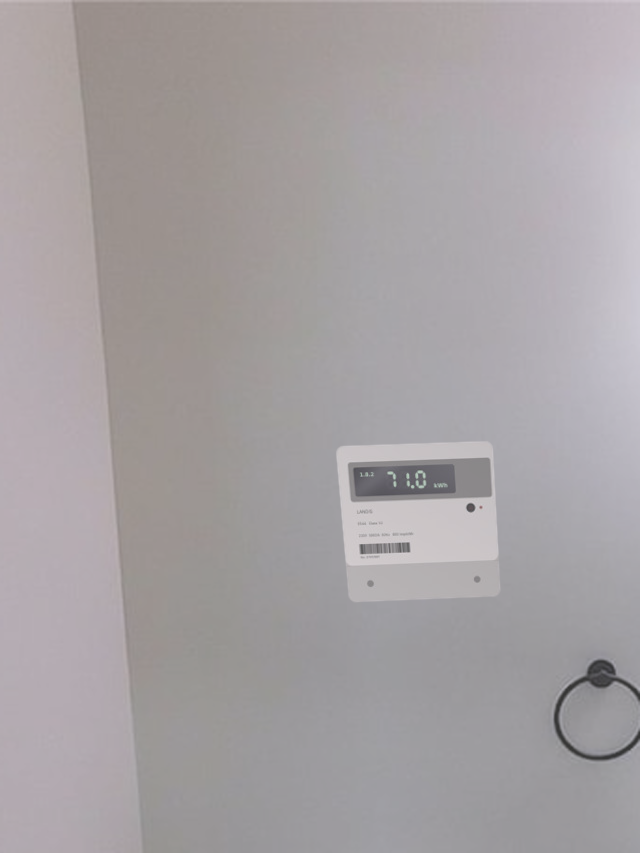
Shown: **71.0** kWh
